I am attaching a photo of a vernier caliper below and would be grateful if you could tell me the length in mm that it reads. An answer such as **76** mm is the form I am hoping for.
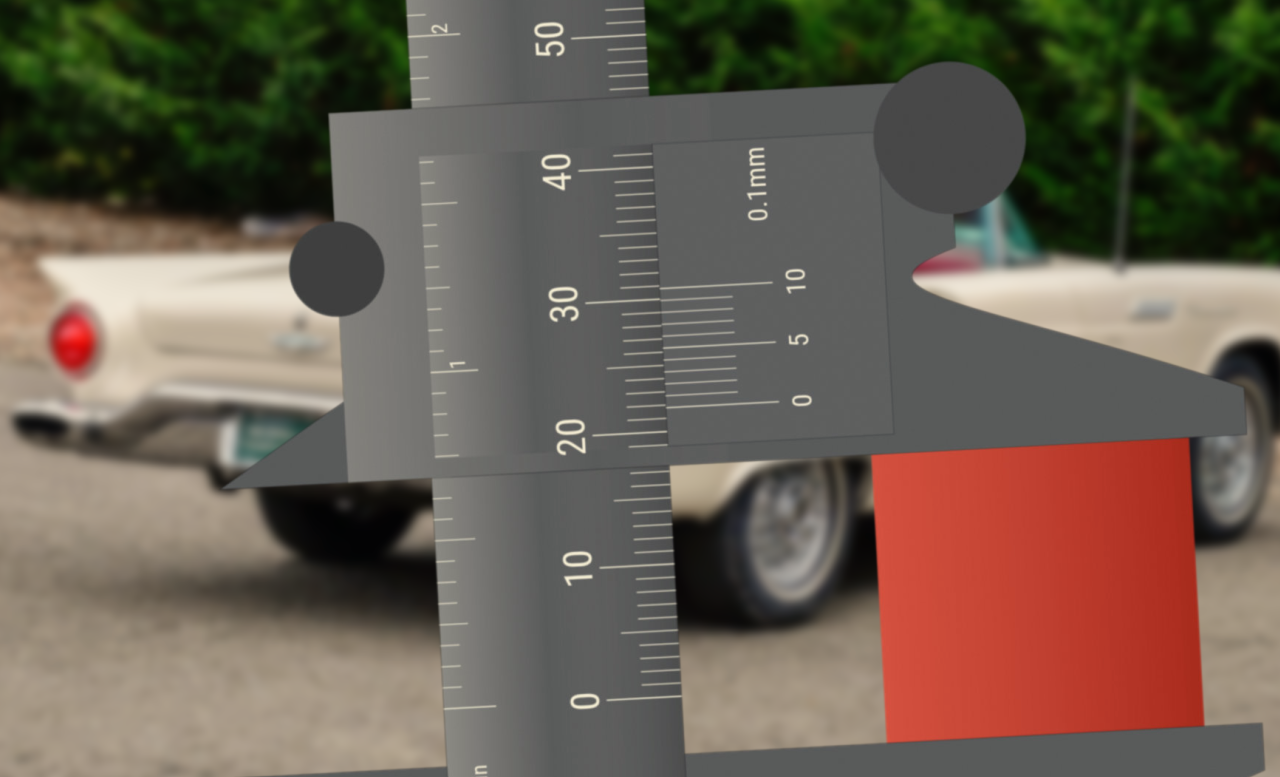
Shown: **21.8** mm
